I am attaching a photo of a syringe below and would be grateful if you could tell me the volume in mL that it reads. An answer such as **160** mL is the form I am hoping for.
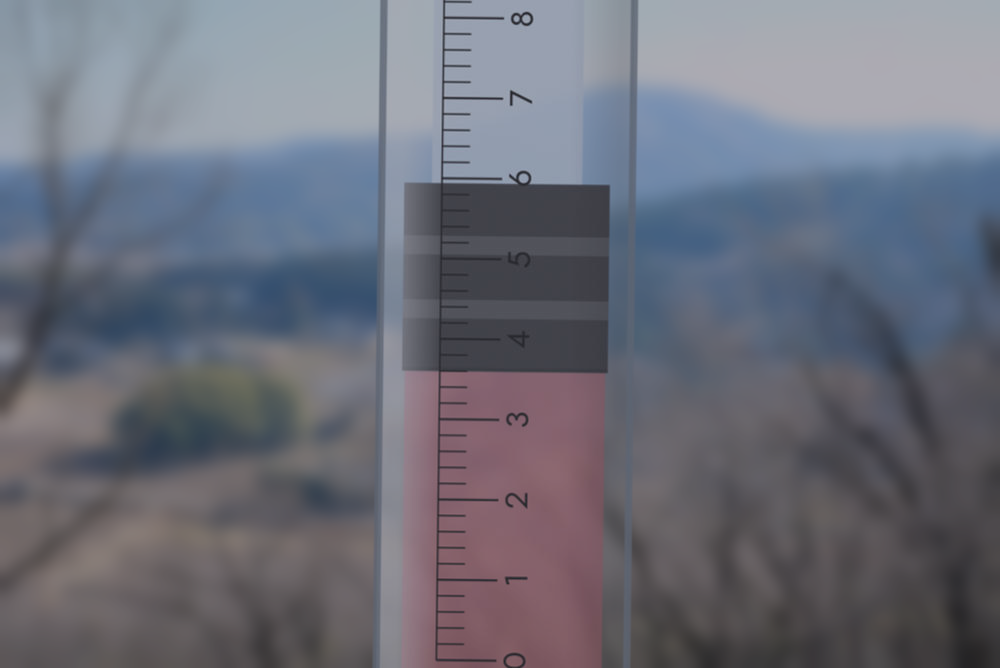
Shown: **3.6** mL
